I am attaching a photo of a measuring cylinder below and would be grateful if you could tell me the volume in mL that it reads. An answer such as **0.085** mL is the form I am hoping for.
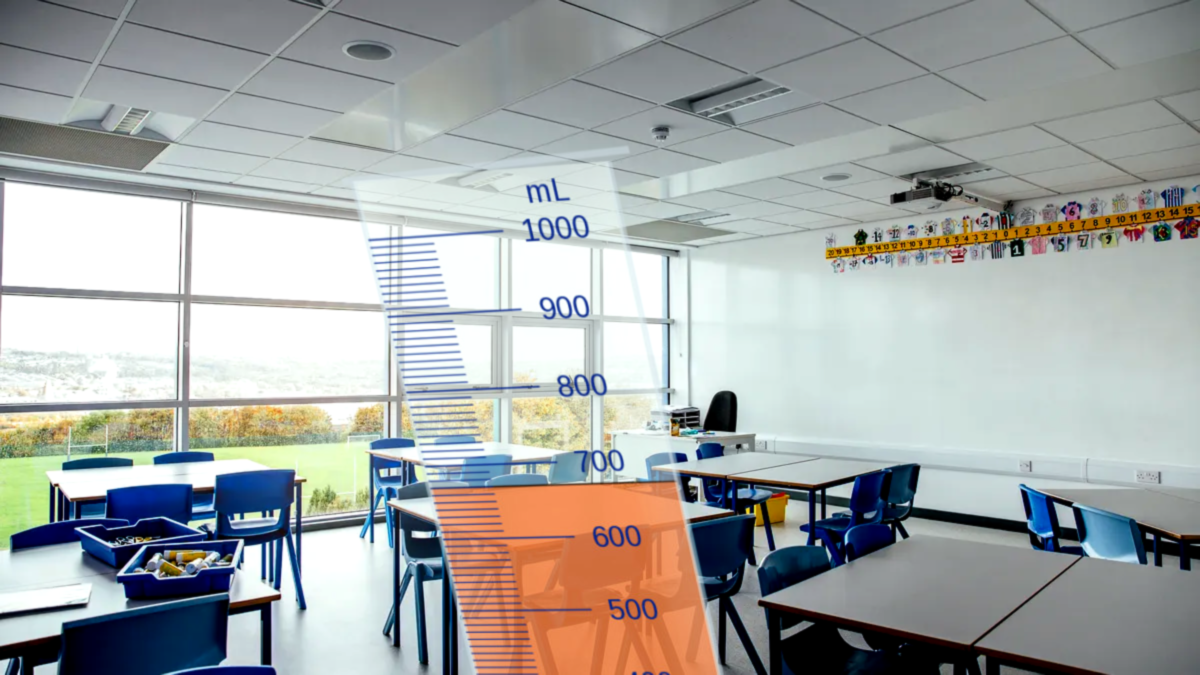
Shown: **670** mL
